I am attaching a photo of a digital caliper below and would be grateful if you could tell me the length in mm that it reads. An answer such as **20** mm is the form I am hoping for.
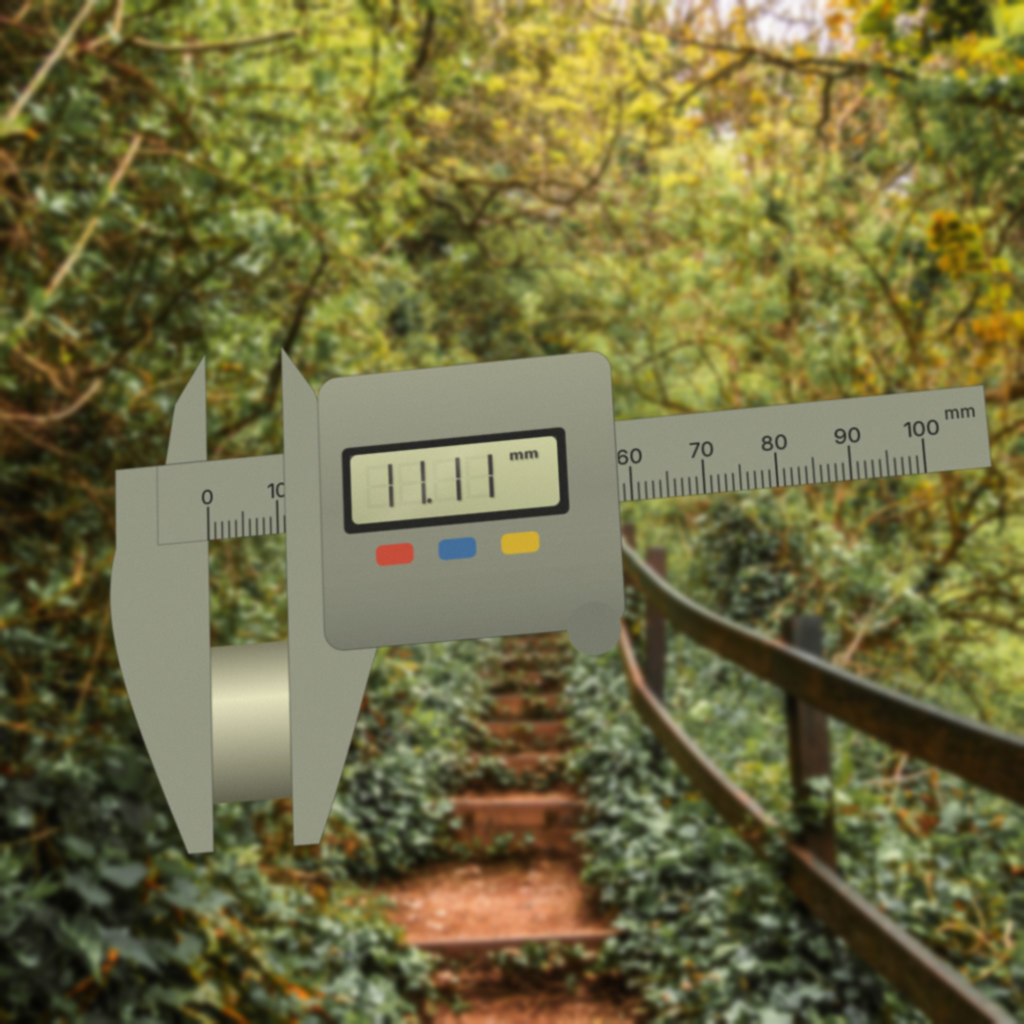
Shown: **11.11** mm
